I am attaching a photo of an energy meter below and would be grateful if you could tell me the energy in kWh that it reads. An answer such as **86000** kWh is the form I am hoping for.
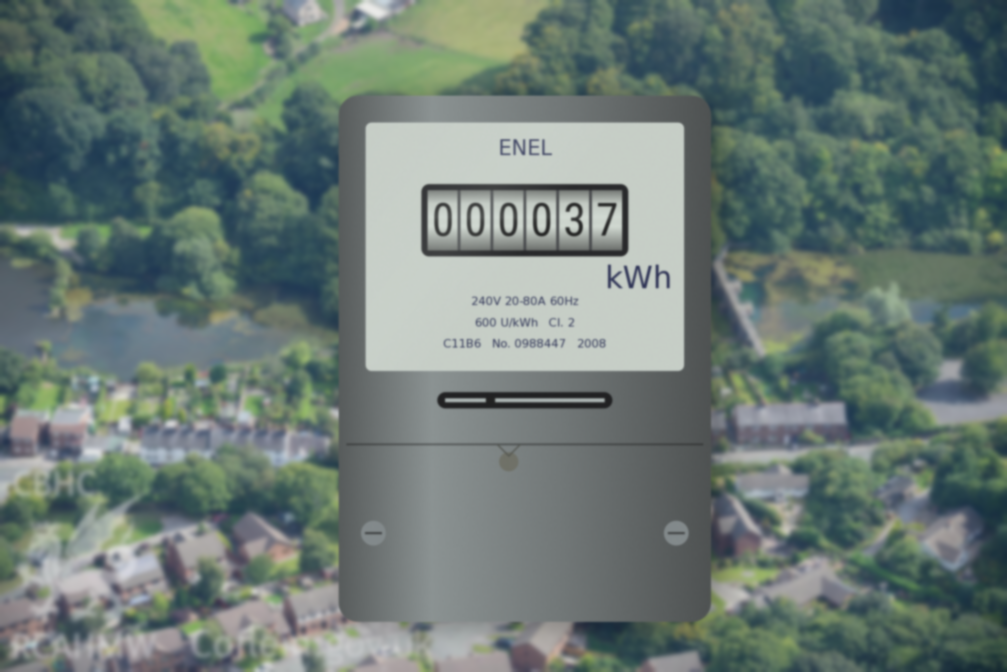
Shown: **37** kWh
